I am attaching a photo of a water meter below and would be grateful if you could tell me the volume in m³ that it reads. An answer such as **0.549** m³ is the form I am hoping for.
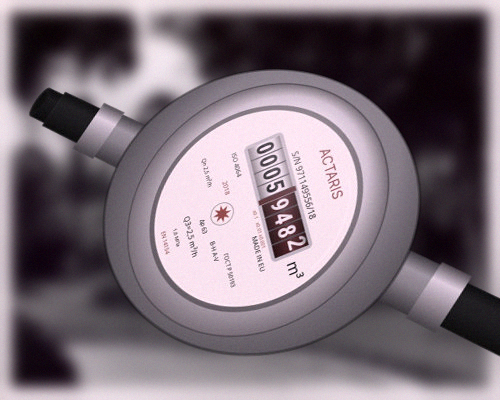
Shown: **5.9482** m³
